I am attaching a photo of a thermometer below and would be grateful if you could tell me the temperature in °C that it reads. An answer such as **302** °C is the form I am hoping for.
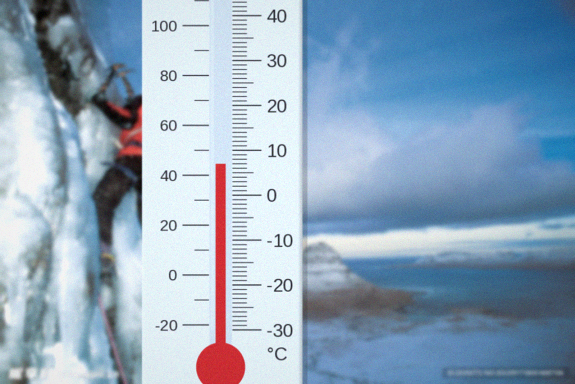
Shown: **7** °C
